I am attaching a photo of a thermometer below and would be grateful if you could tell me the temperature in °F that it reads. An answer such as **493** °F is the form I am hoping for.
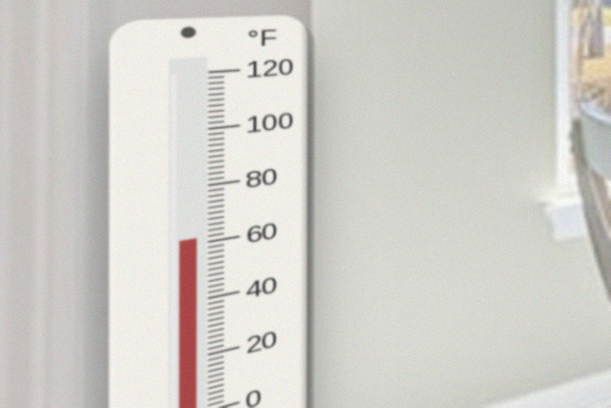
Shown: **62** °F
